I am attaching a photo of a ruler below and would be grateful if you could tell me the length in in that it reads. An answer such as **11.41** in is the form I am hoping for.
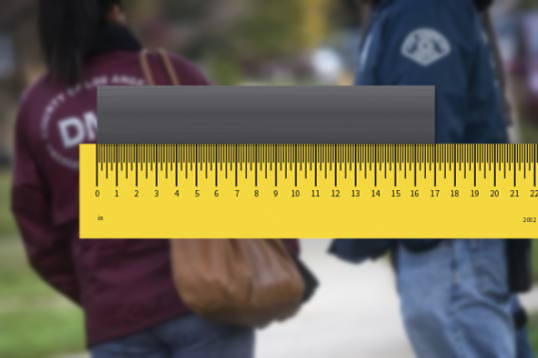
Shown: **17** in
